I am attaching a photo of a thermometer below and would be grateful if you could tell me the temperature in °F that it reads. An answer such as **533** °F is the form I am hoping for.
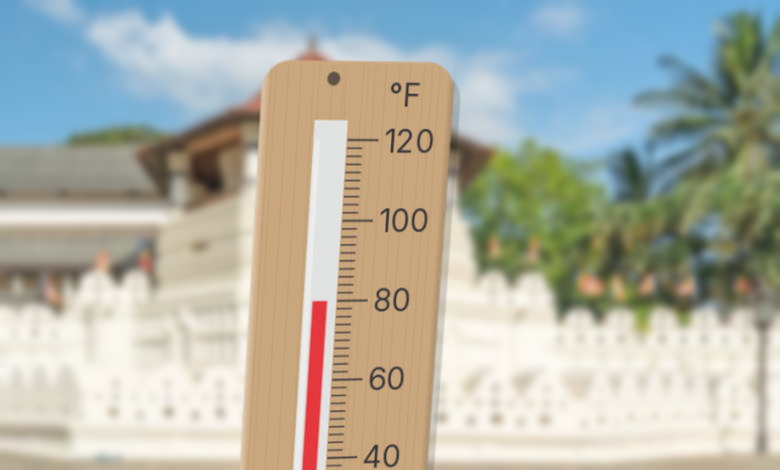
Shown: **80** °F
